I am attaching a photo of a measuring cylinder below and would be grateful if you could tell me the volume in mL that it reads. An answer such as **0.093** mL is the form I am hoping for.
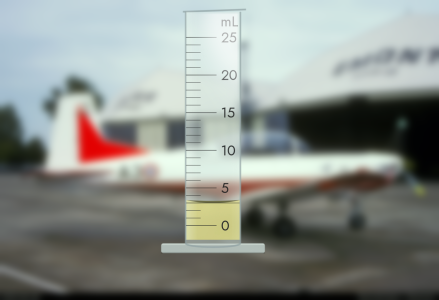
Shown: **3** mL
